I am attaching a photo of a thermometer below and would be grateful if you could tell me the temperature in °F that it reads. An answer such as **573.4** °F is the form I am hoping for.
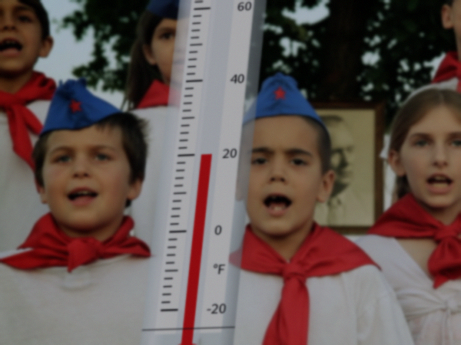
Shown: **20** °F
